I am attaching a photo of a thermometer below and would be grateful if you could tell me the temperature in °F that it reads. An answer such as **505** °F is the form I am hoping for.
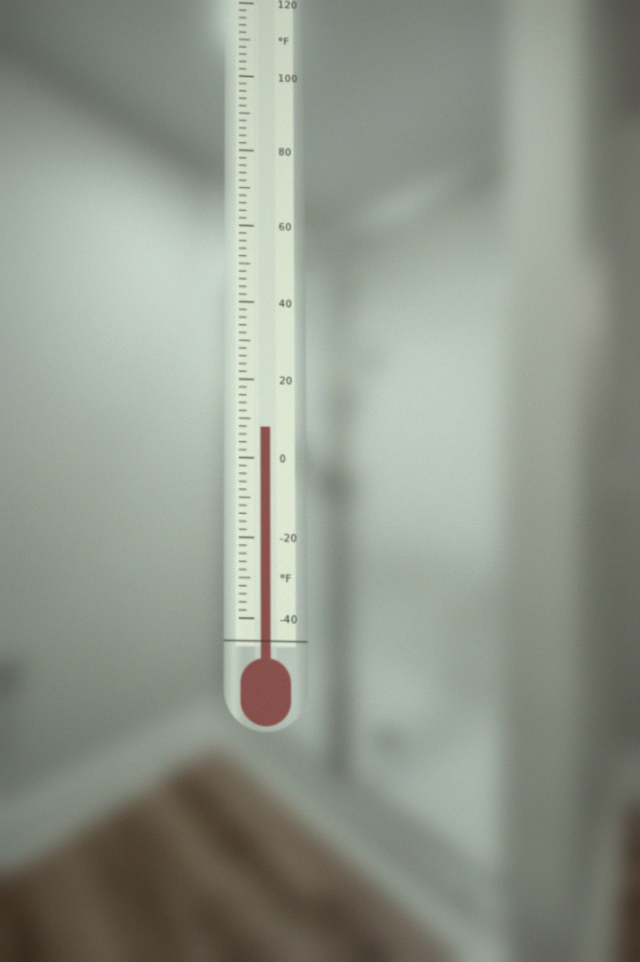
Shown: **8** °F
